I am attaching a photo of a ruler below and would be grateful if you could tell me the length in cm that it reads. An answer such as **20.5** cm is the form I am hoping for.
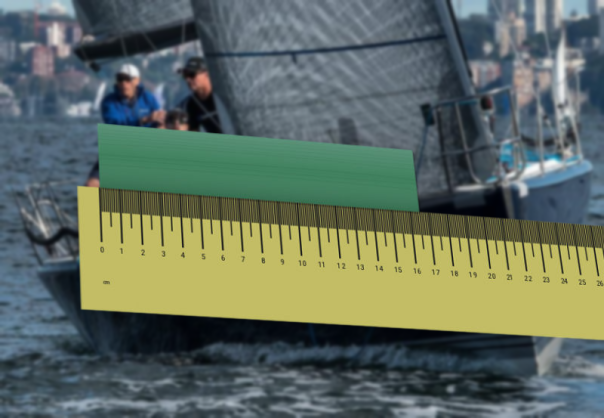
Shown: **16.5** cm
